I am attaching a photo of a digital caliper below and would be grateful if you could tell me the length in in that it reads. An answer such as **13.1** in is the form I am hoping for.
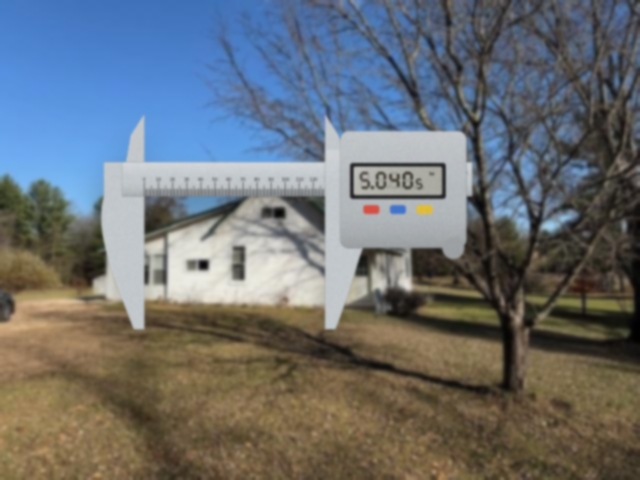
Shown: **5.0405** in
